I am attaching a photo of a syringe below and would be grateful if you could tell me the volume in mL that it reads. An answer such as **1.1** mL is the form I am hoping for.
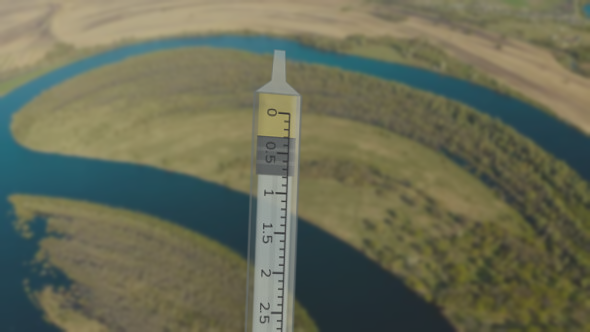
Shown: **0.3** mL
